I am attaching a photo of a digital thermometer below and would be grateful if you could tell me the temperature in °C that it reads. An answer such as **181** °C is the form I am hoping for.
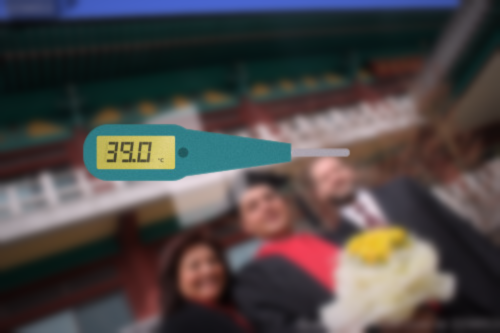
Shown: **39.0** °C
